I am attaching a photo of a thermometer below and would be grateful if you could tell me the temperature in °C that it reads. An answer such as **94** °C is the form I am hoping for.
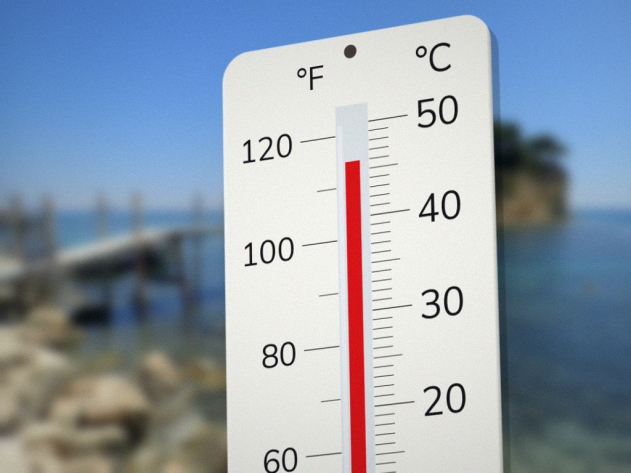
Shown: **46** °C
